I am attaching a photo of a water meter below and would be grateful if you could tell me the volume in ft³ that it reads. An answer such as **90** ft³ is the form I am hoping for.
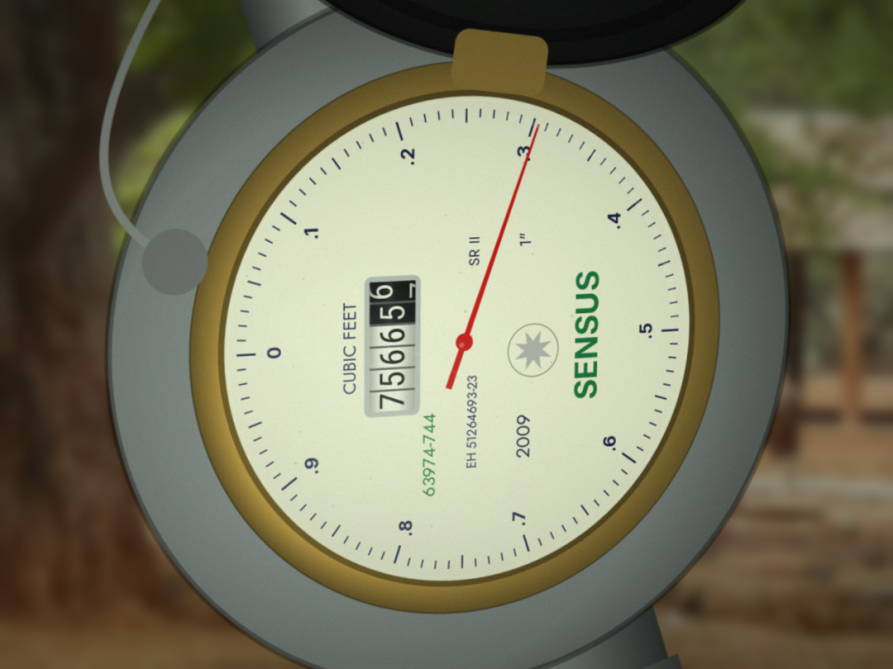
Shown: **756656.30** ft³
